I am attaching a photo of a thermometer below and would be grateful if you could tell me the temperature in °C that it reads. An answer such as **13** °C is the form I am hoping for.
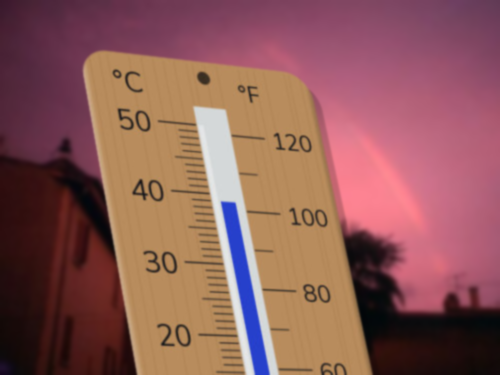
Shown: **39** °C
